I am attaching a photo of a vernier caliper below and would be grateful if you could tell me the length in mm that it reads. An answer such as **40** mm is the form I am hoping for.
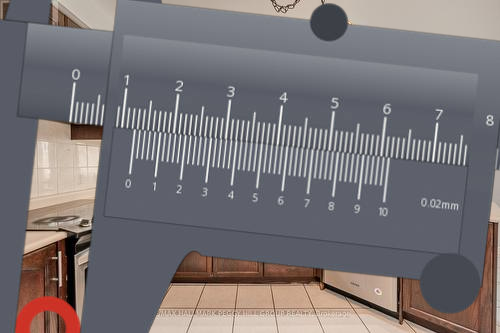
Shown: **12.5** mm
